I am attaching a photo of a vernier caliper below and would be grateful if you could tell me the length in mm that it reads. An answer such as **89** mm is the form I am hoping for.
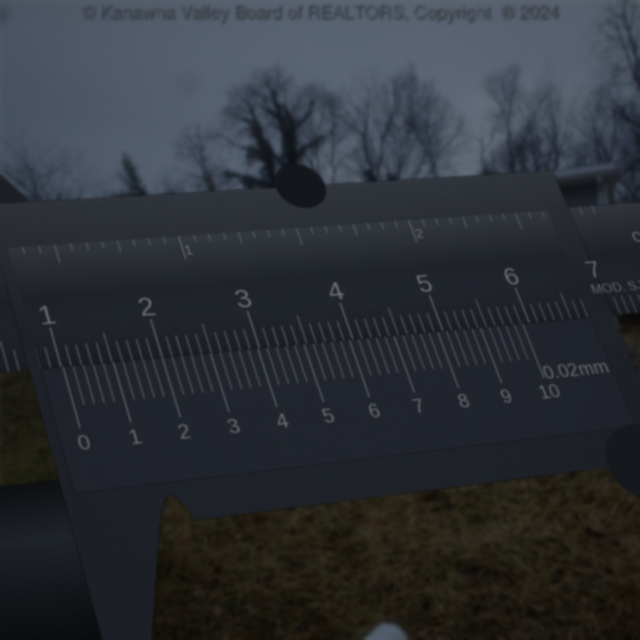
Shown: **10.2** mm
